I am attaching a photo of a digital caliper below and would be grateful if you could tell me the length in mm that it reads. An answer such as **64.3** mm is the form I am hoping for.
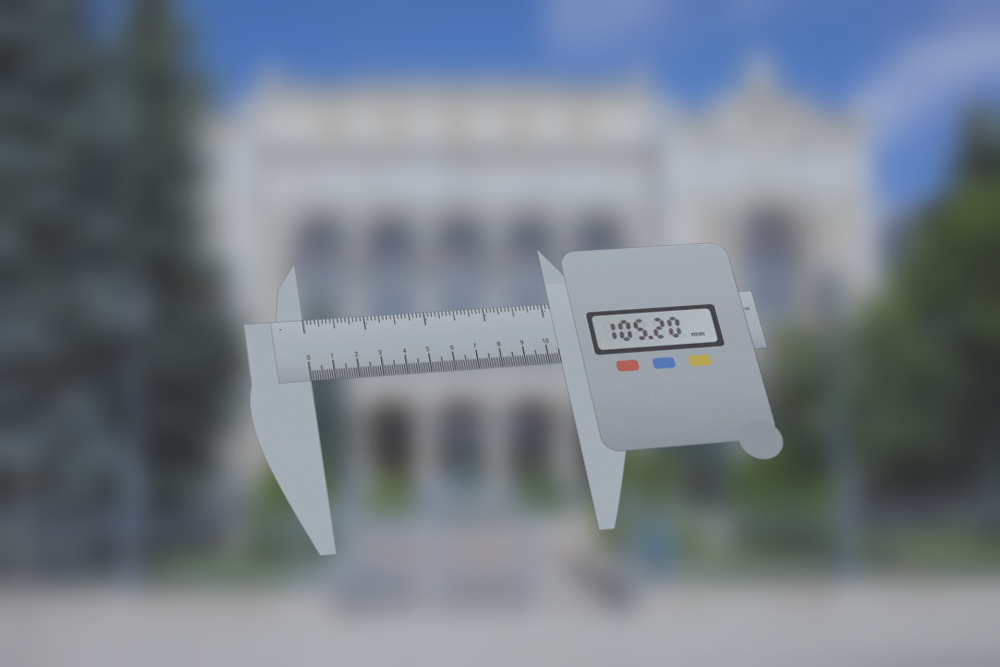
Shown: **105.20** mm
